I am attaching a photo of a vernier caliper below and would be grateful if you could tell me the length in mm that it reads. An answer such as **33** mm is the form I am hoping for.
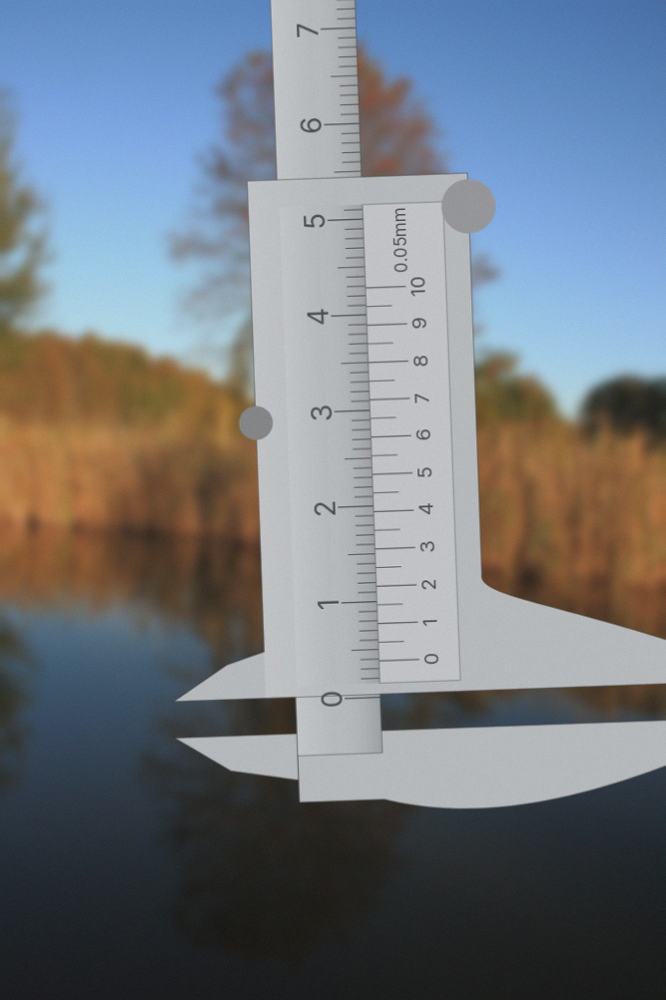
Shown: **3.8** mm
